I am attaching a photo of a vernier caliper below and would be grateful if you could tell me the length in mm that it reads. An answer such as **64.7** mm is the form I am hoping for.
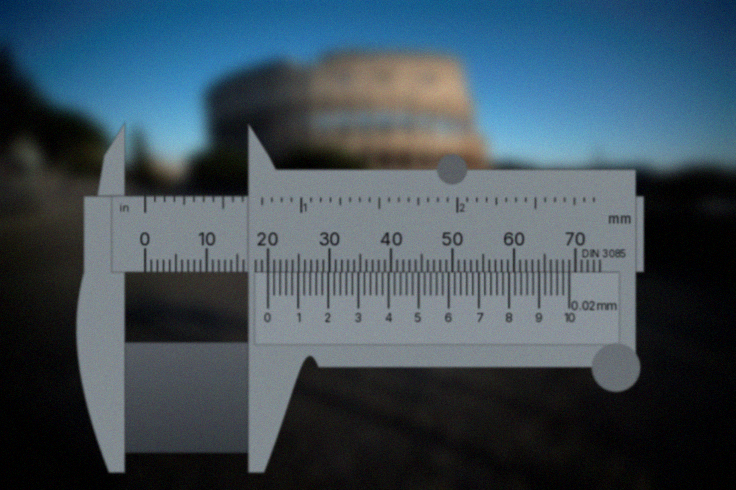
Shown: **20.0** mm
